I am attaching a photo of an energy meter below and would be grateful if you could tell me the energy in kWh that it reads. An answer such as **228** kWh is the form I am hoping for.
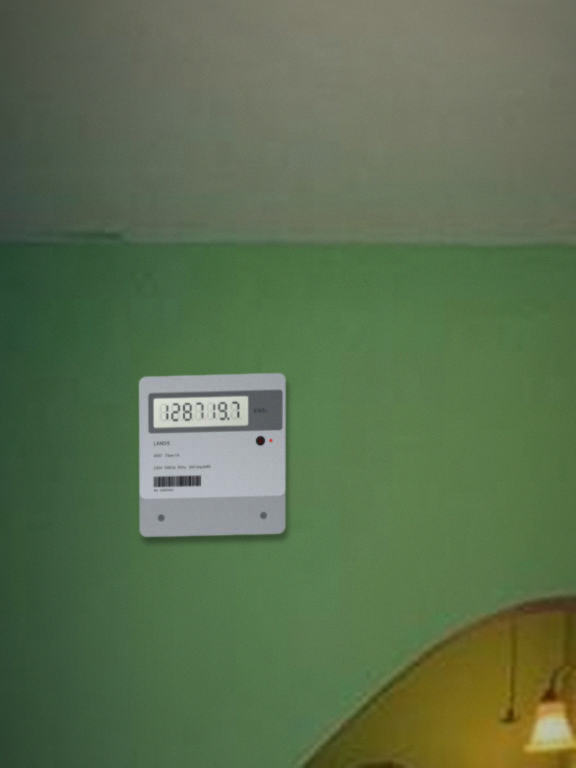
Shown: **128719.7** kWh
